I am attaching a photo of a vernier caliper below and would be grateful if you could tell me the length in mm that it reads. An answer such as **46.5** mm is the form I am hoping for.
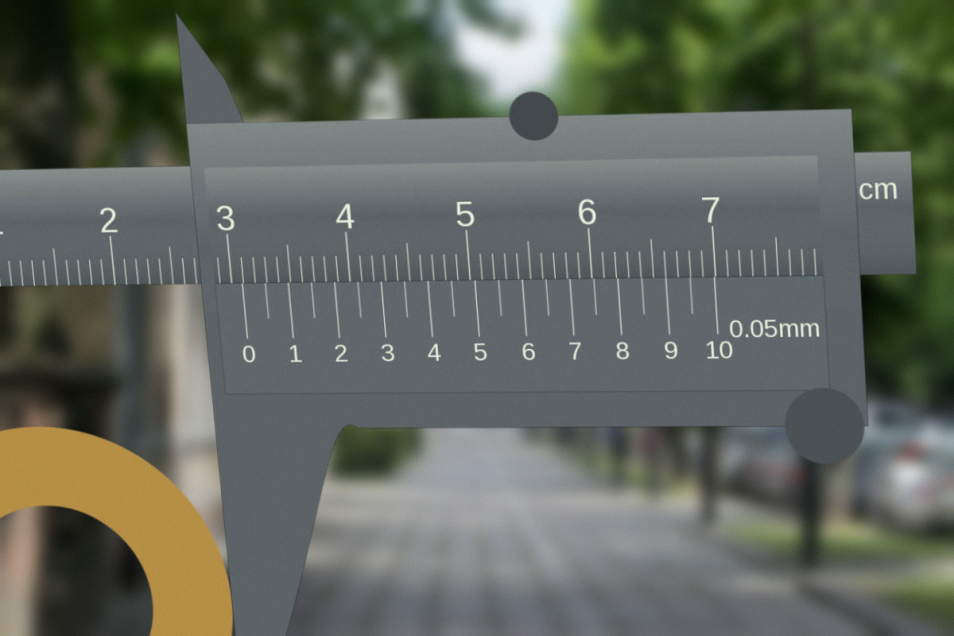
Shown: **30.9** mm
